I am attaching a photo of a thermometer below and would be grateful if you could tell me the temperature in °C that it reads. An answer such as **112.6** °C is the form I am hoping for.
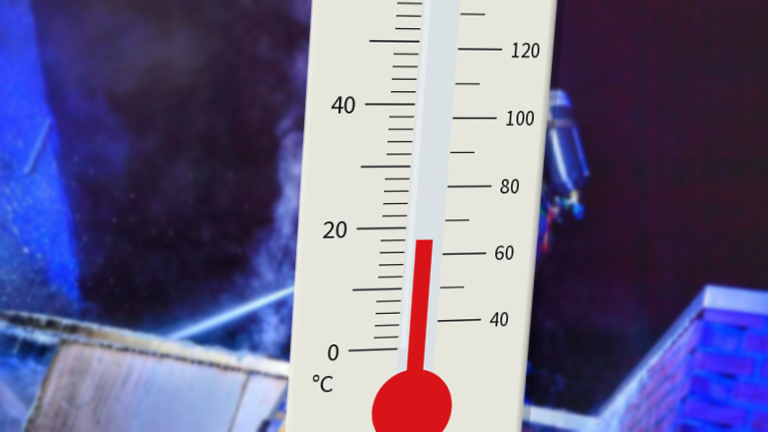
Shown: **18** °C
